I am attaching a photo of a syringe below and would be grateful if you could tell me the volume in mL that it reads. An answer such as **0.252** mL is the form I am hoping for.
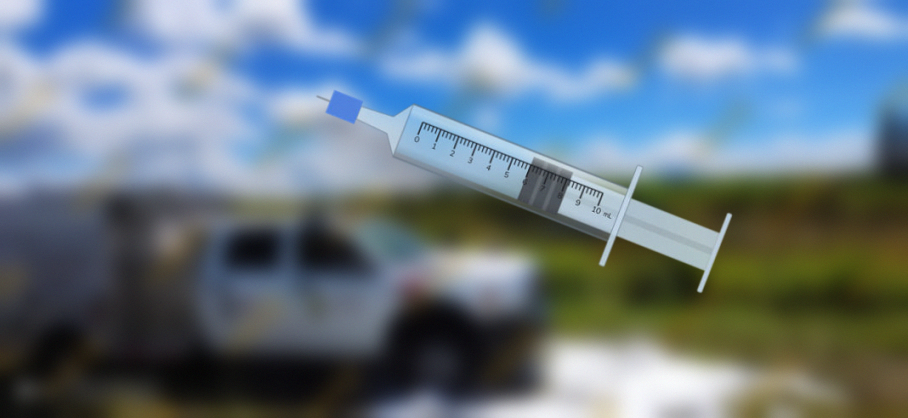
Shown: **6** mL
